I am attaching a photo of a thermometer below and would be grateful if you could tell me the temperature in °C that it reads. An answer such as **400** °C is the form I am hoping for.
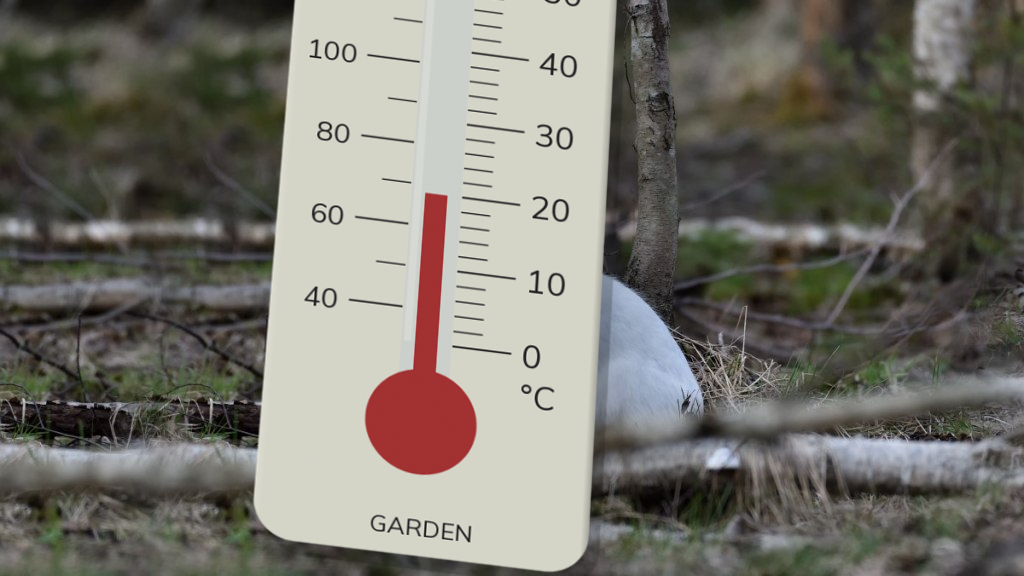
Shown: **20** °C
